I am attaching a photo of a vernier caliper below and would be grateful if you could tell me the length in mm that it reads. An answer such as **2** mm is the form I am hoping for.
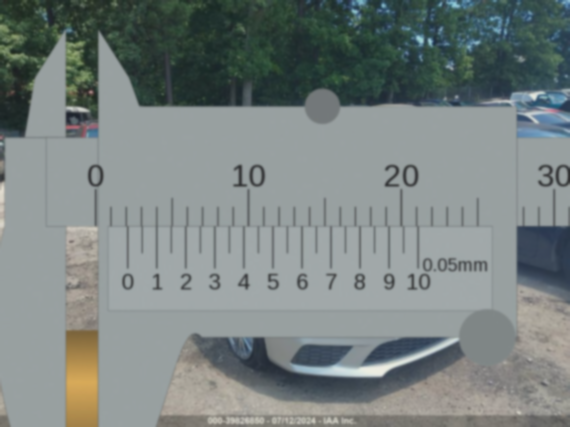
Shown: **2.1** mm
